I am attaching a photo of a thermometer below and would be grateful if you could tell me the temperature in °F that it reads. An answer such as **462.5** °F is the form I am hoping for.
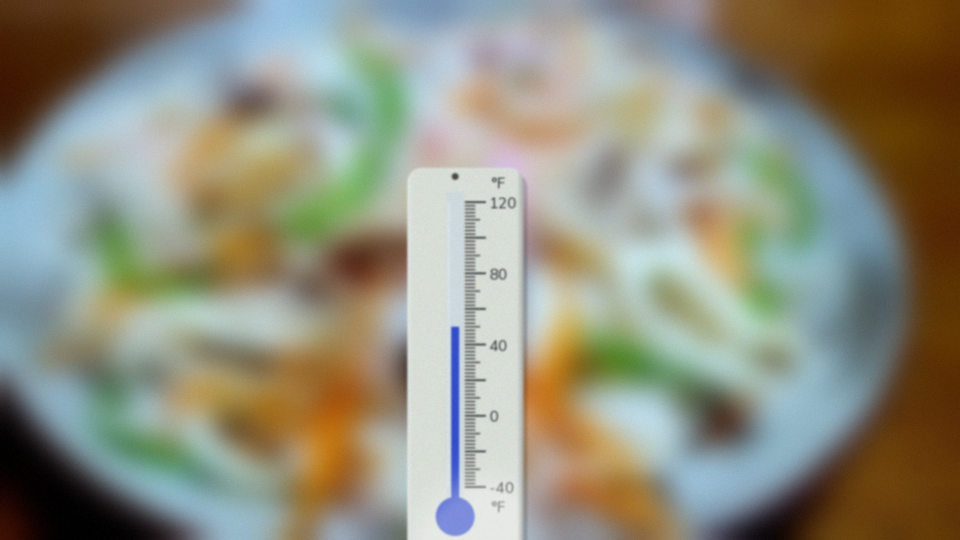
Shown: **50** °F
